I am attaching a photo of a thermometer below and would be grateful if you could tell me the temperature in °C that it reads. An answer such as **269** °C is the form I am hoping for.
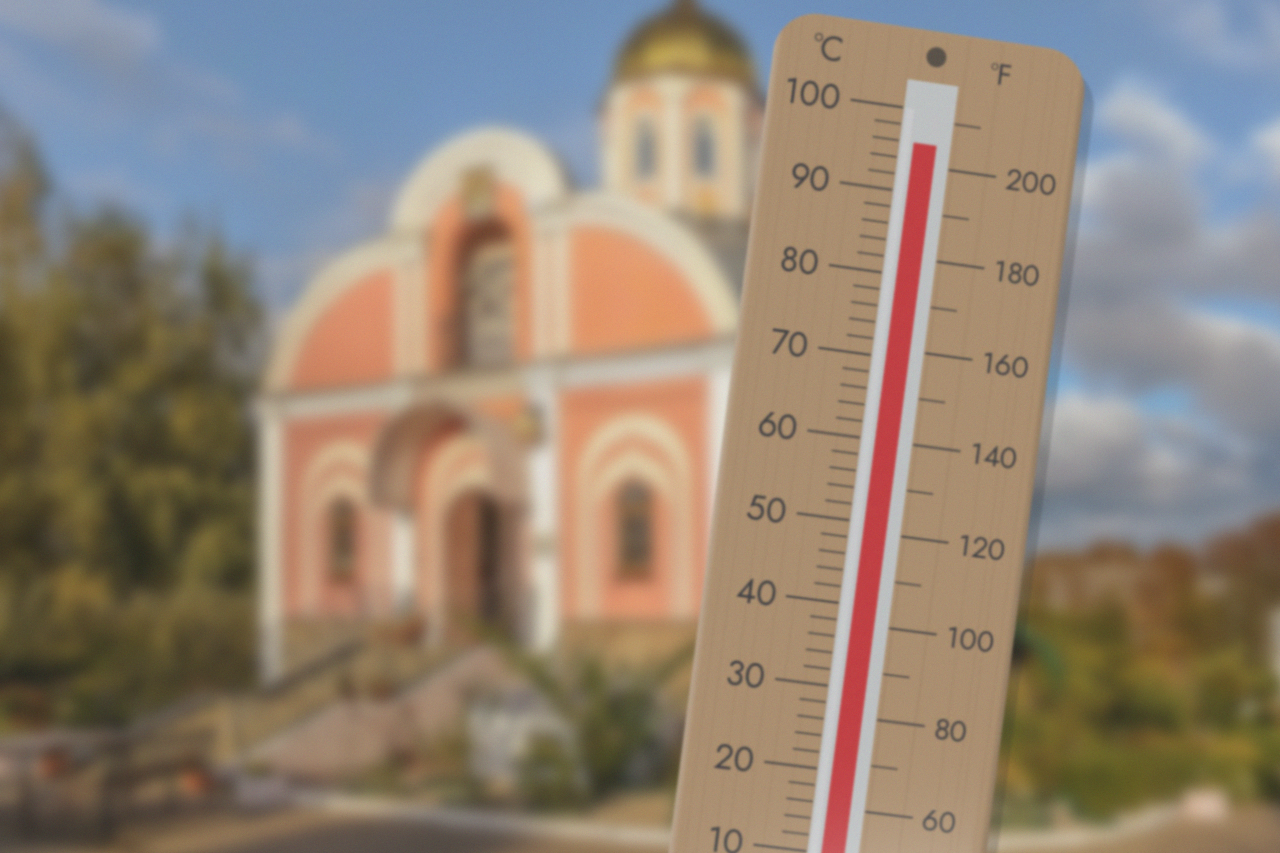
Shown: **96** °C
